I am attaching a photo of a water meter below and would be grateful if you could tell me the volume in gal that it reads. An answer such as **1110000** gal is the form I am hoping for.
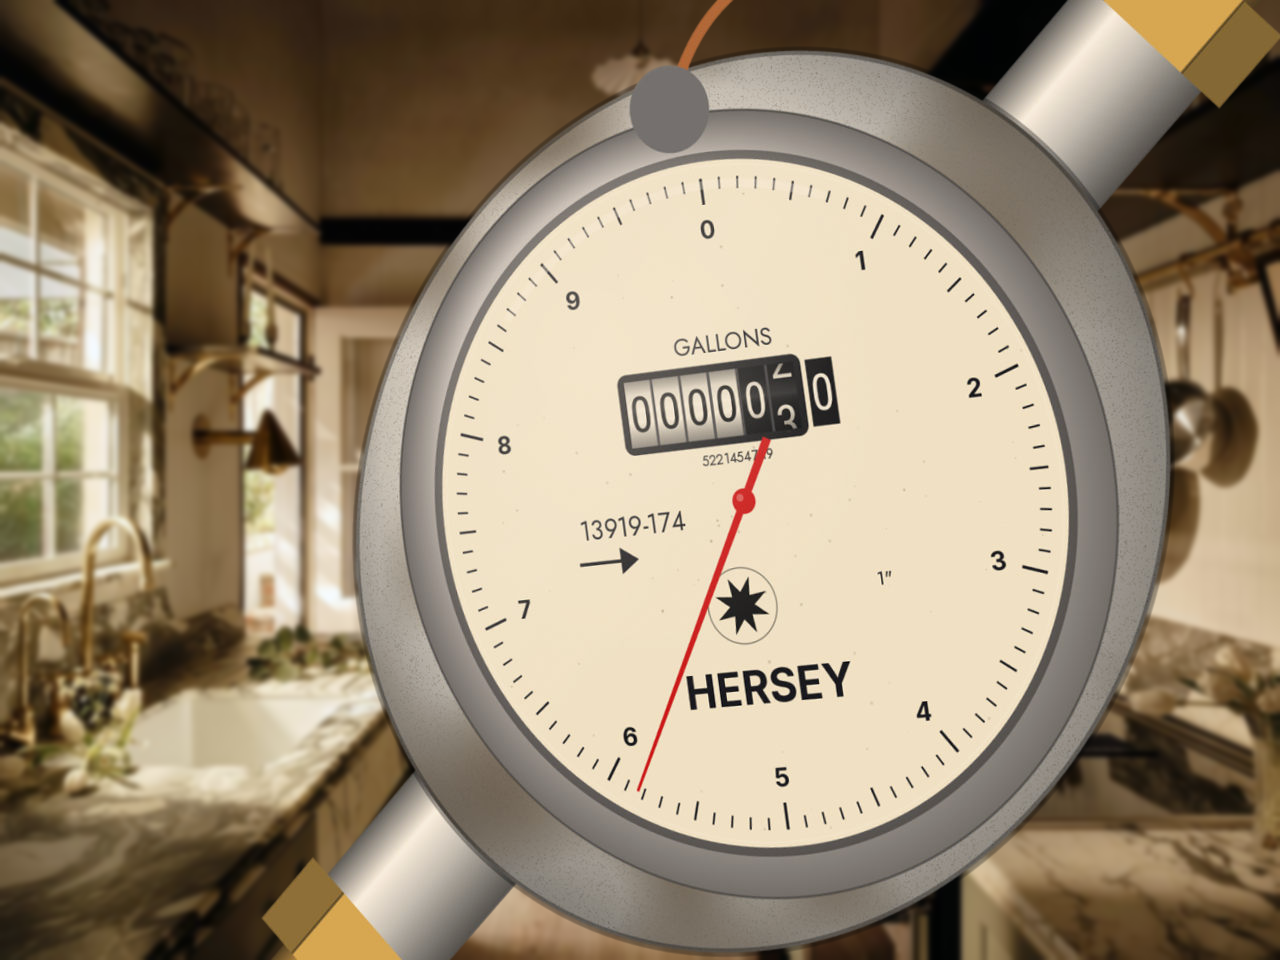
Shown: **25.8** gal
